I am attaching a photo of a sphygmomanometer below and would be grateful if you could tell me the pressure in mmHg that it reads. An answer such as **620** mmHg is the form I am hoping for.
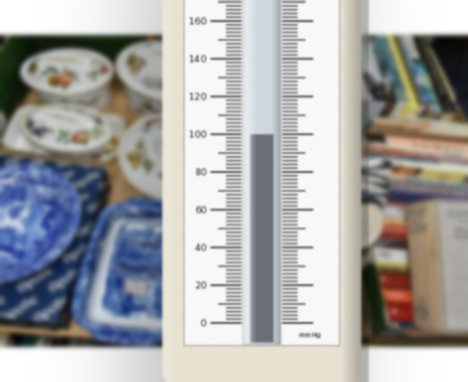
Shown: **100** mmHg
